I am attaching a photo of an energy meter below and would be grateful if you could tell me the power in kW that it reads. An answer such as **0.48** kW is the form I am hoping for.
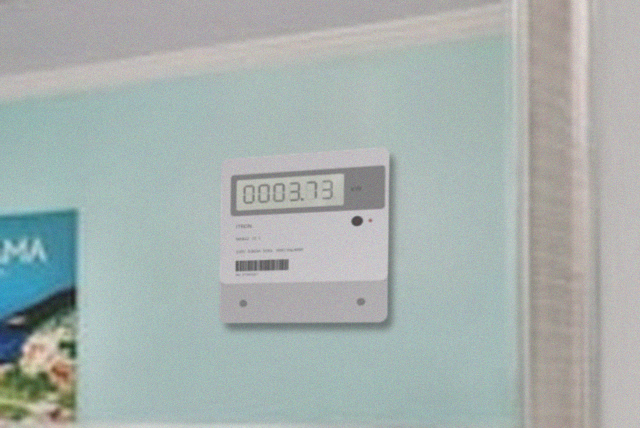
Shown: **3.73** kW
